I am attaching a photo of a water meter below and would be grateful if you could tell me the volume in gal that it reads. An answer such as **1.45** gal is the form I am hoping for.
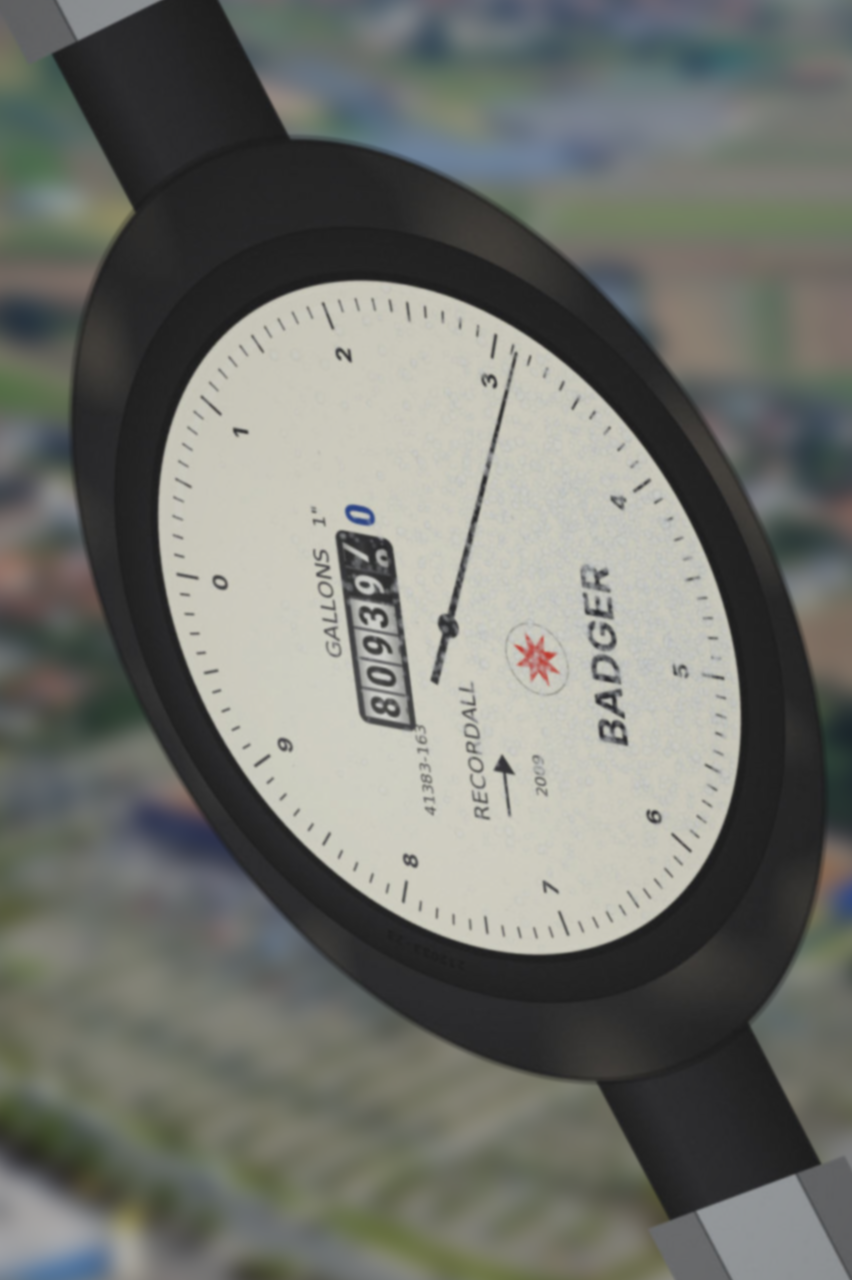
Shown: **8093973.1** gal
